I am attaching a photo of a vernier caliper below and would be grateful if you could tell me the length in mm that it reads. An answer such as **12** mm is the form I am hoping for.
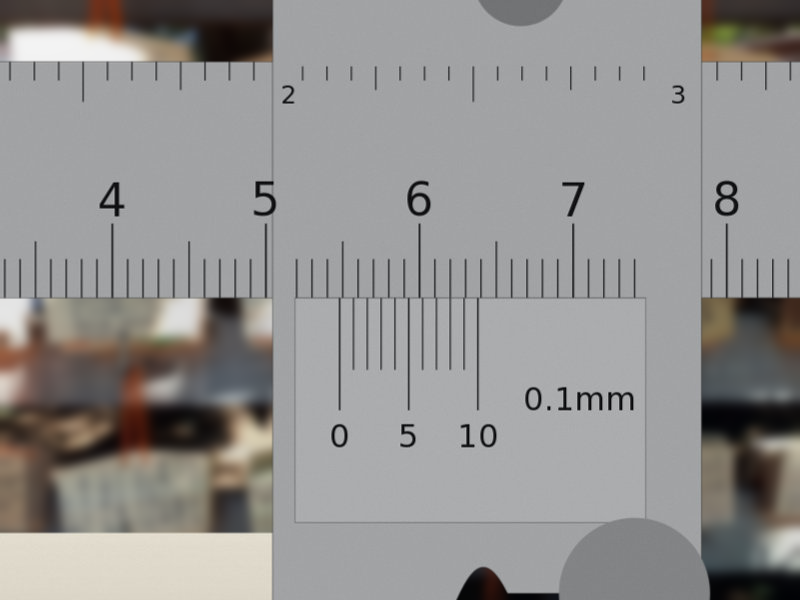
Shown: **54.8** mm
